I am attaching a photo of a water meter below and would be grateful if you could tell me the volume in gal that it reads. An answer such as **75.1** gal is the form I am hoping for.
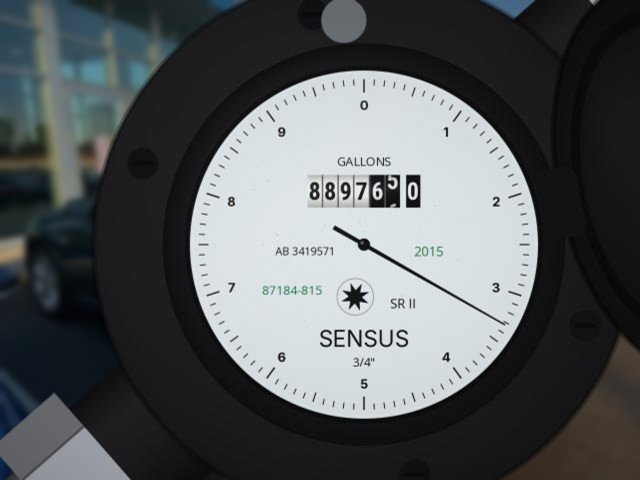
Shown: **8897653.3** gal
